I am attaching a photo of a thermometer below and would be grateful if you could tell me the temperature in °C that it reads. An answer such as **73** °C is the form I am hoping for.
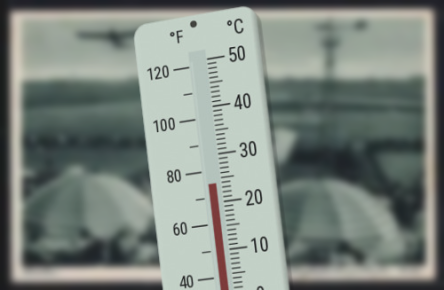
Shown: **24** °C
